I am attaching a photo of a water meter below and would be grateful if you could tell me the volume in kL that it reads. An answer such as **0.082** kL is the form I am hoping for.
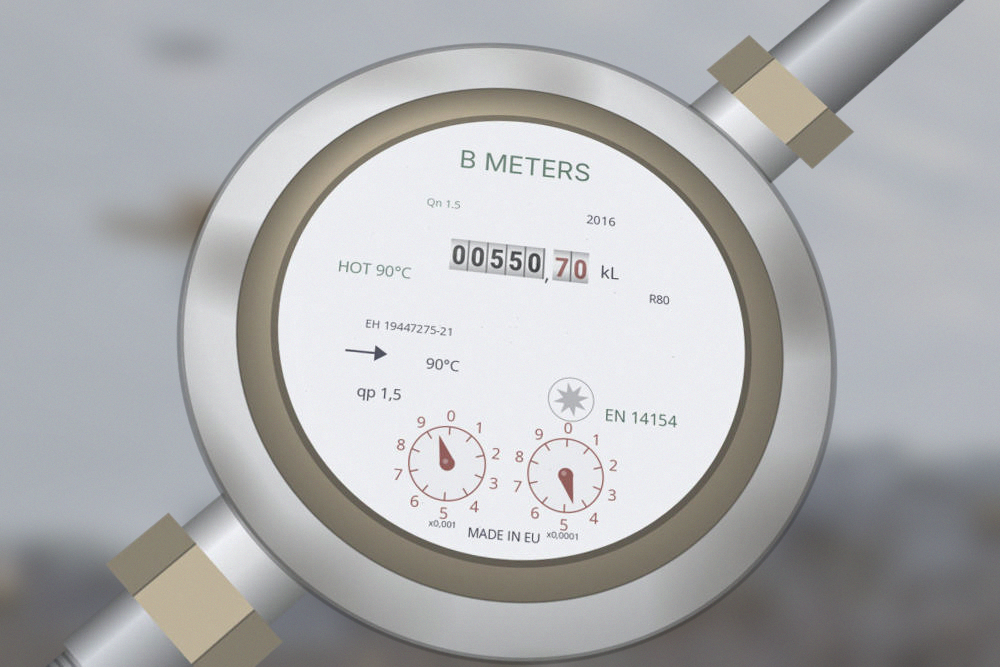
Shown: **550.6994** kL
